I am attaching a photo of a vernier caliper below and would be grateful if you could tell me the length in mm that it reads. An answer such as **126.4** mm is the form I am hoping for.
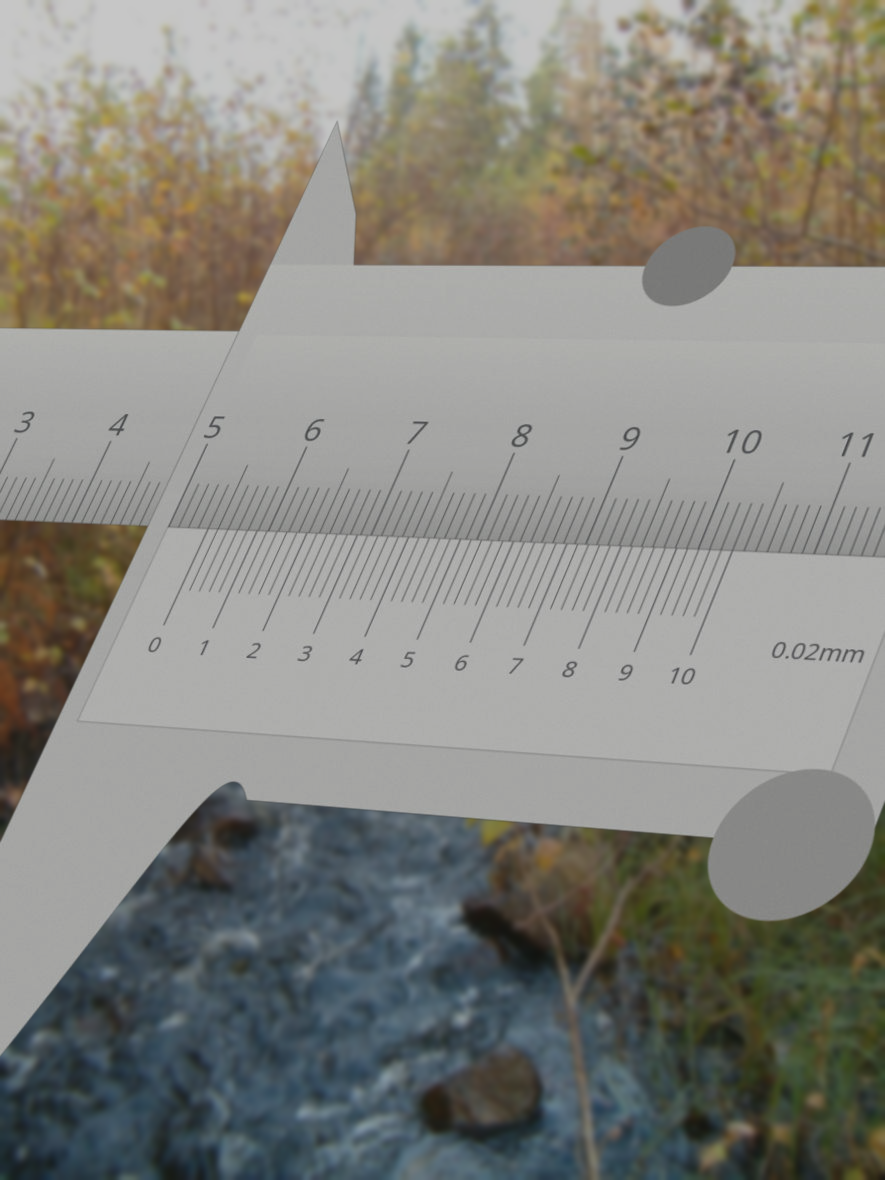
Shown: **54.0** mm
